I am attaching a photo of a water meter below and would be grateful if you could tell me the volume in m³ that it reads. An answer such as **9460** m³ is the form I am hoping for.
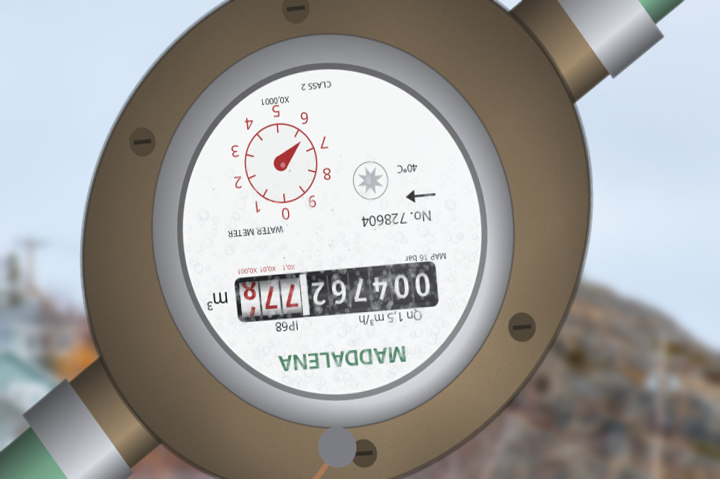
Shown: **4762.7776** m³
